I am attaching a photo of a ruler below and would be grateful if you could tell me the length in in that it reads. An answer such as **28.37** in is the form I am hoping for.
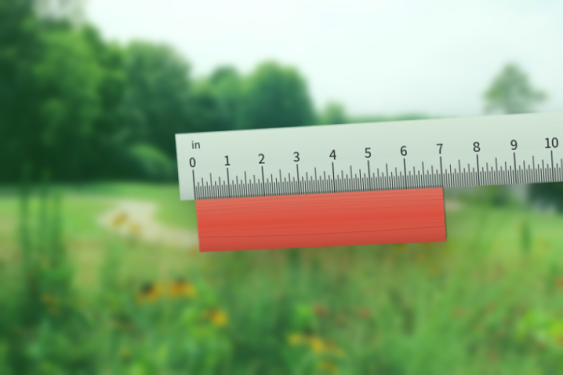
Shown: **7** in
